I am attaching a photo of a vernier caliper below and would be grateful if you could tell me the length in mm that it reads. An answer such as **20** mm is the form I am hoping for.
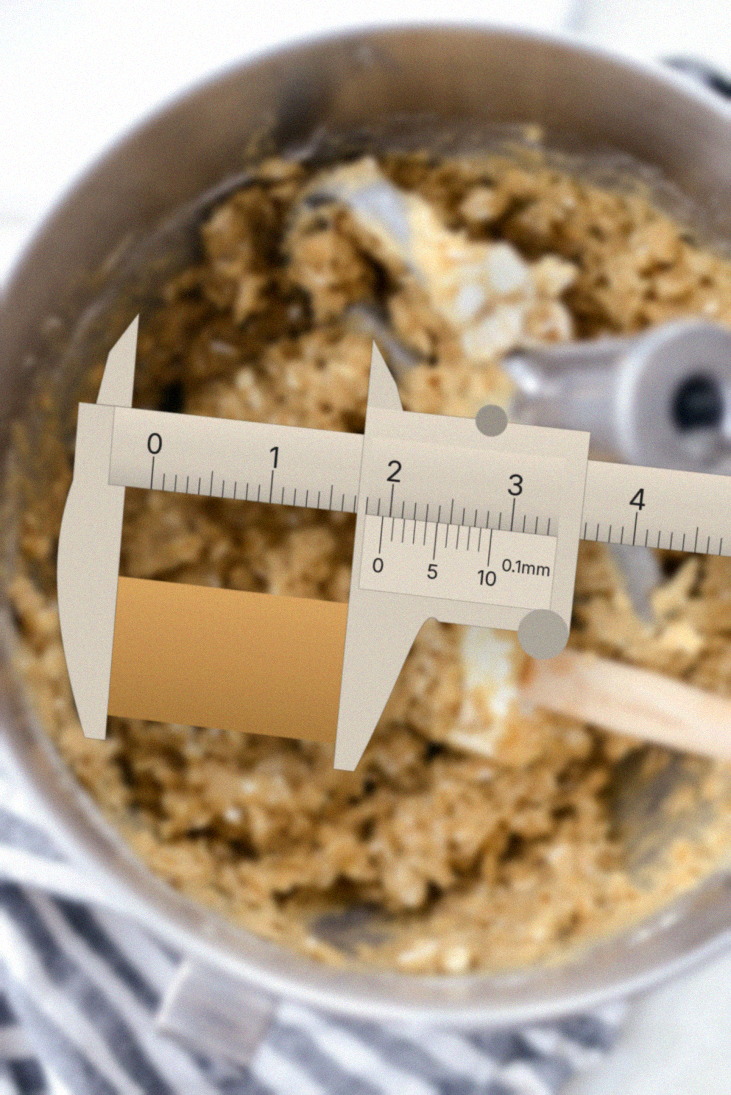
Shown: **19.4** mm
